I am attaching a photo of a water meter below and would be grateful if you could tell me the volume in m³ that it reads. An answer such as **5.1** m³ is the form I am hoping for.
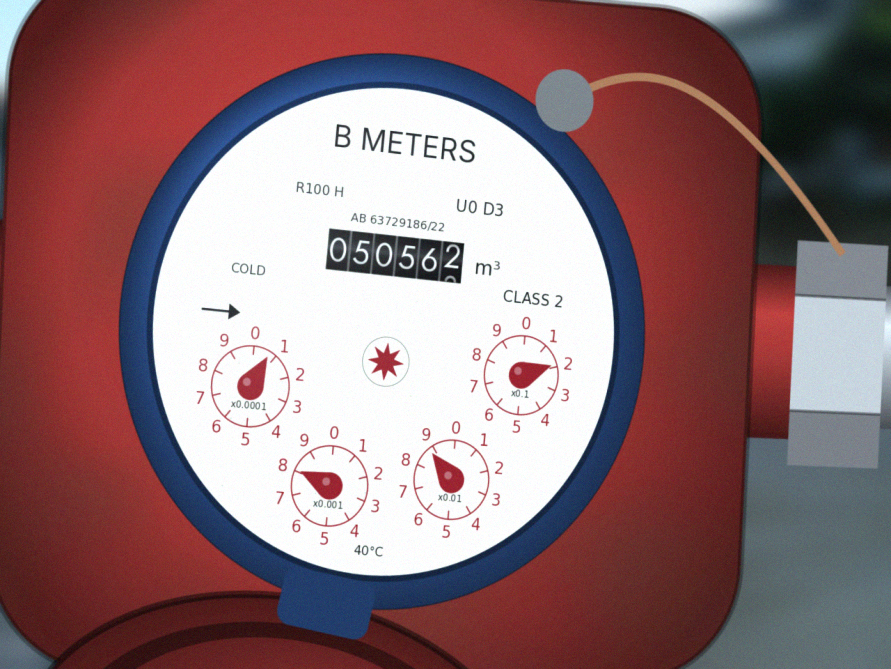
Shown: **50562.1880** m³
